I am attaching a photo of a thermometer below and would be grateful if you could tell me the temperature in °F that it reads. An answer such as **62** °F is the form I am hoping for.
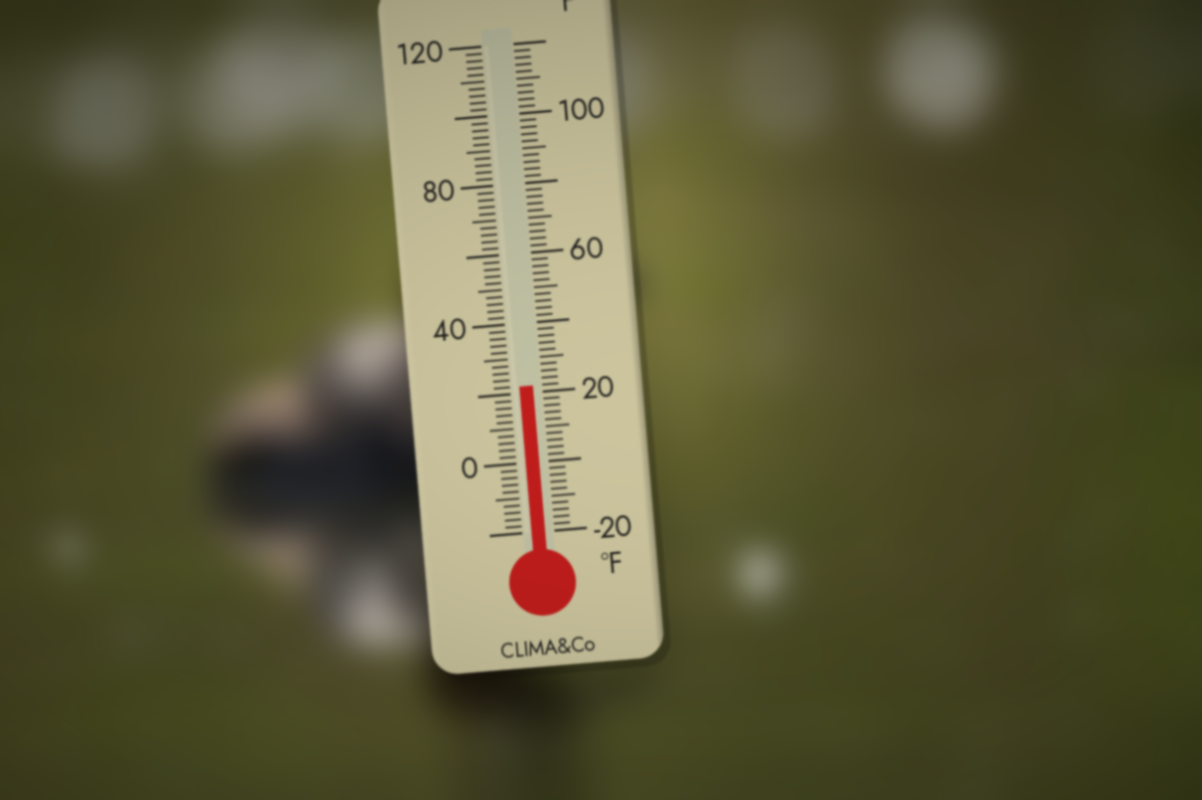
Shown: **22** °F
